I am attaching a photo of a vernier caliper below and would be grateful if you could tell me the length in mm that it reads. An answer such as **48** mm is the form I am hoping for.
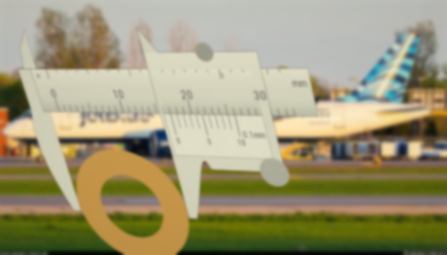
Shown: **17.0** mm
